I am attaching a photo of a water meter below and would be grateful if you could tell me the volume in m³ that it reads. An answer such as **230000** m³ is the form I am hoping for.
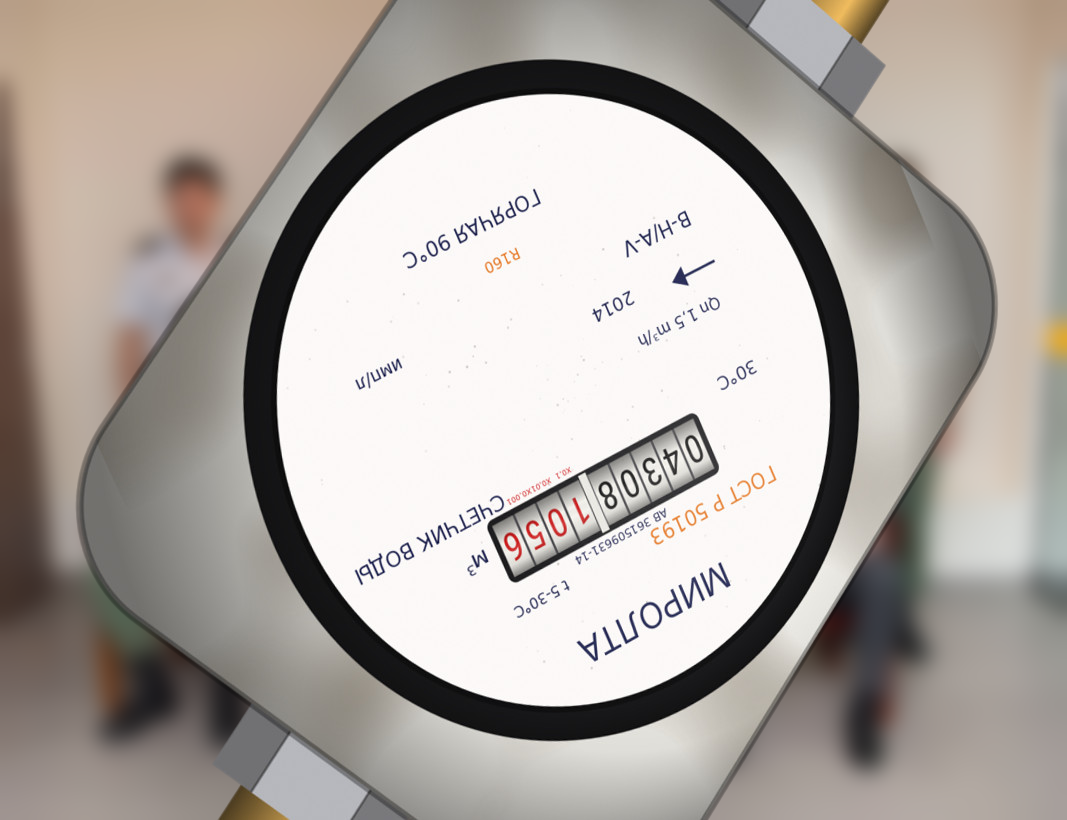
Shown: **4308.1056** m³
